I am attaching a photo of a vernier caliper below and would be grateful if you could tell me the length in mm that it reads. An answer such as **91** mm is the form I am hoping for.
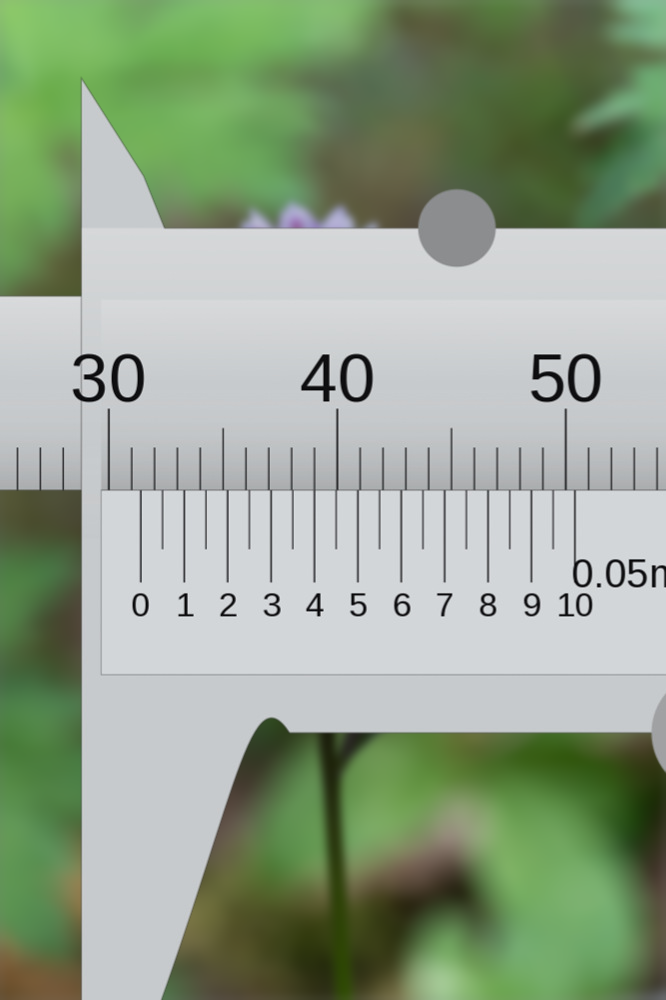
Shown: **31.4** mm
